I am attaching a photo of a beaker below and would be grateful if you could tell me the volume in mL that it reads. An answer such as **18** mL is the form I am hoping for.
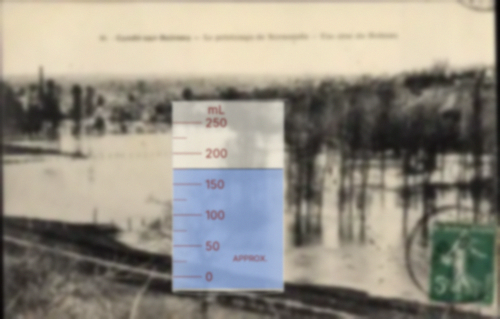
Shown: **175** mL
